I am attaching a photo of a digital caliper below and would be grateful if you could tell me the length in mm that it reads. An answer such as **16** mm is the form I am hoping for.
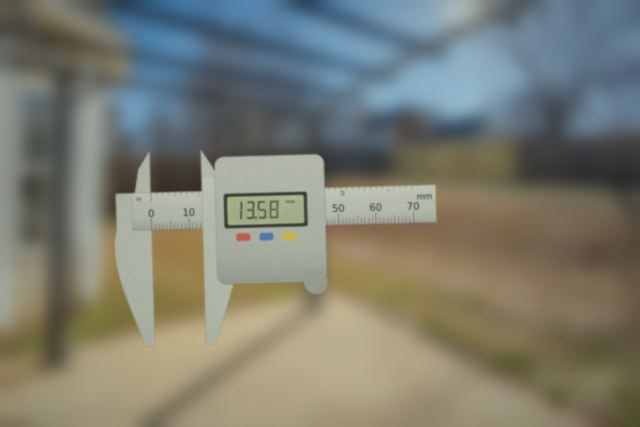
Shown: **13.58** mm
